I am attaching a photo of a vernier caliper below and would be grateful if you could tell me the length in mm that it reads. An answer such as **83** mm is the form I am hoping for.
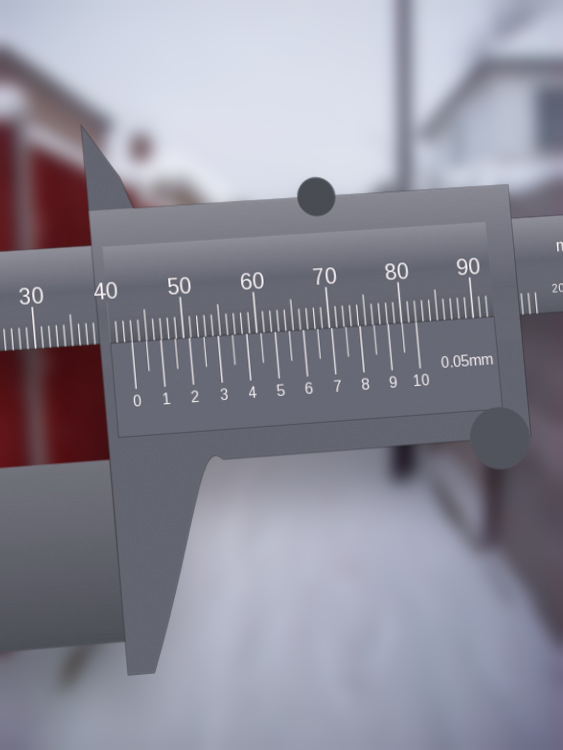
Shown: **43.0** mm
